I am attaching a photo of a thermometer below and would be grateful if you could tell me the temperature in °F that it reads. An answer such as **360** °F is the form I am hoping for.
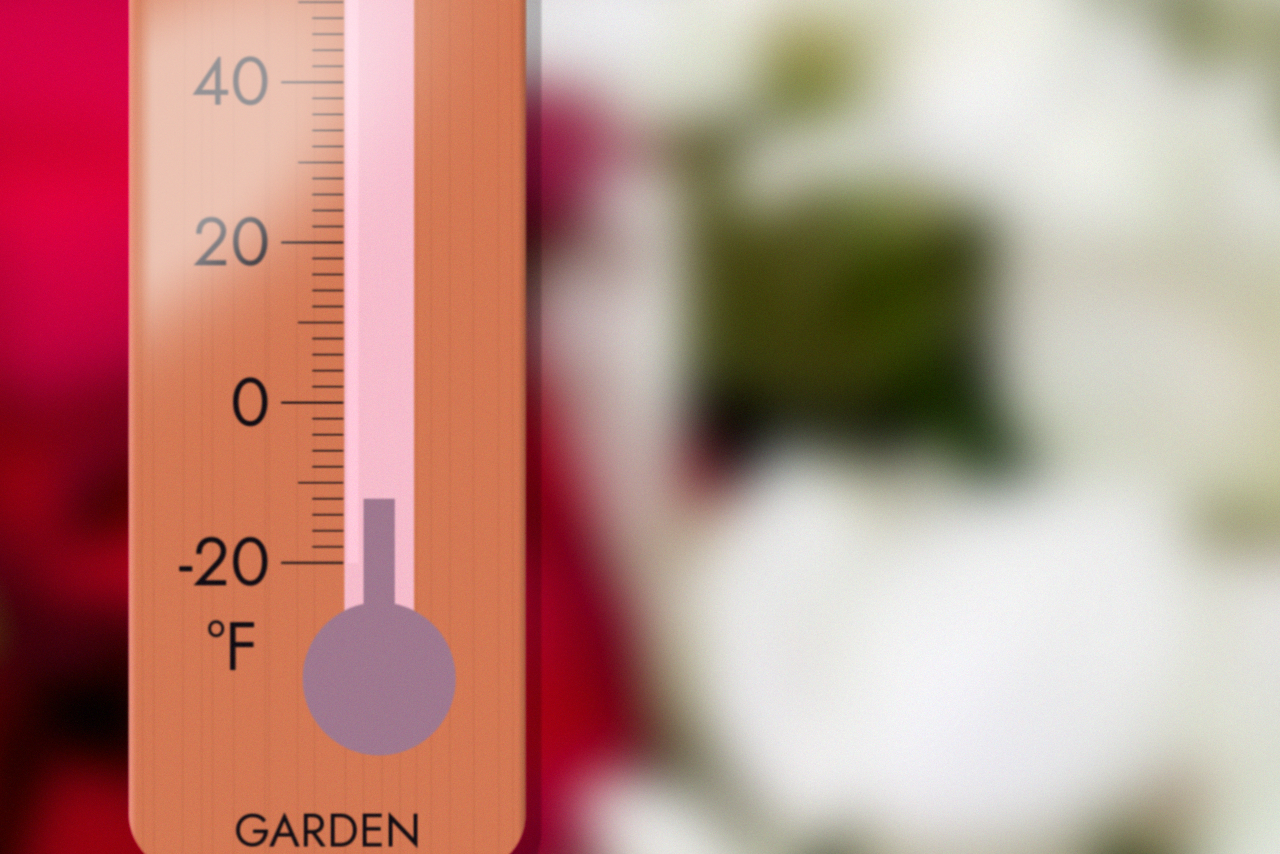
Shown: **-12** °F
